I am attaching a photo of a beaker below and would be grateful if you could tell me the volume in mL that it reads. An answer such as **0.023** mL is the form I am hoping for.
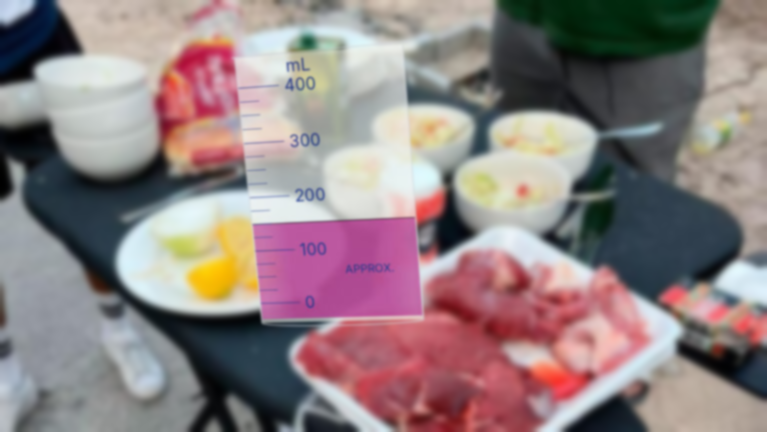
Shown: **150** mL
